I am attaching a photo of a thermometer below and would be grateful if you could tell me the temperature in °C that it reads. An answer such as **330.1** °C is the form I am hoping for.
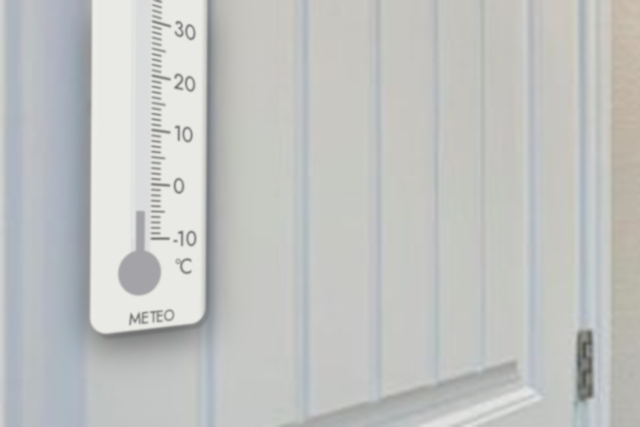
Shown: **-5** °C
